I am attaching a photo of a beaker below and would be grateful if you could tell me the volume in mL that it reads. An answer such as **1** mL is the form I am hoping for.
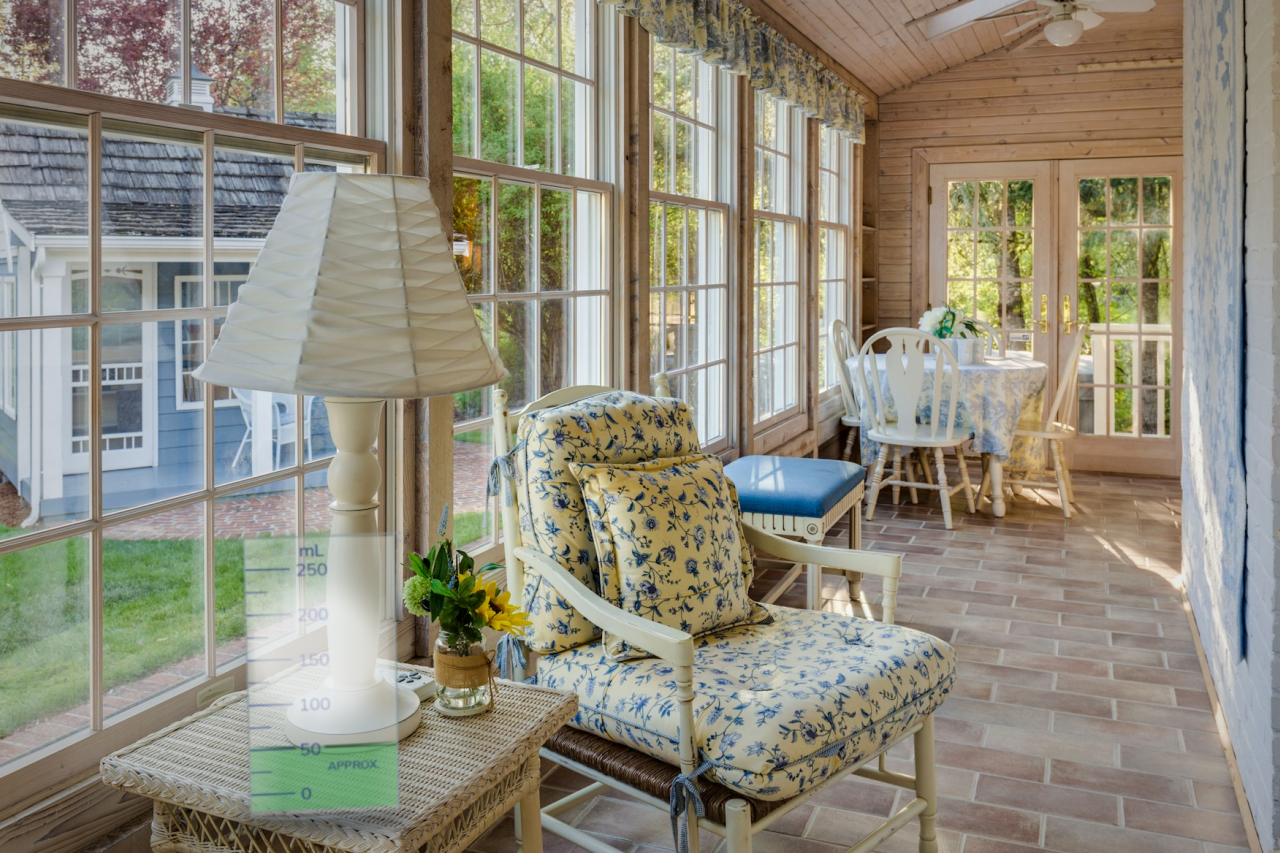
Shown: **50** mL
